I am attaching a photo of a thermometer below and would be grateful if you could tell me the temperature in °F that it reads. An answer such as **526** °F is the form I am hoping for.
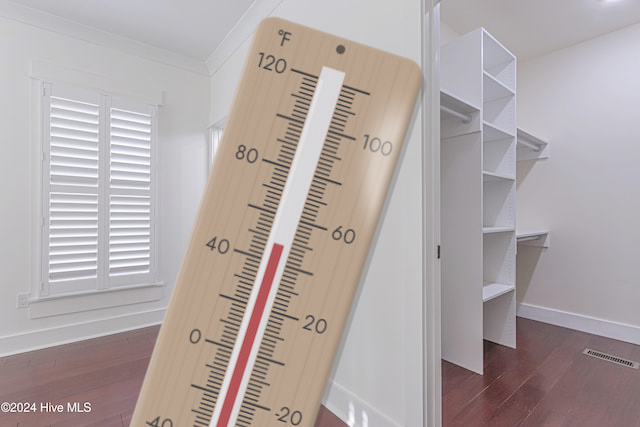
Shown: **48** °F
